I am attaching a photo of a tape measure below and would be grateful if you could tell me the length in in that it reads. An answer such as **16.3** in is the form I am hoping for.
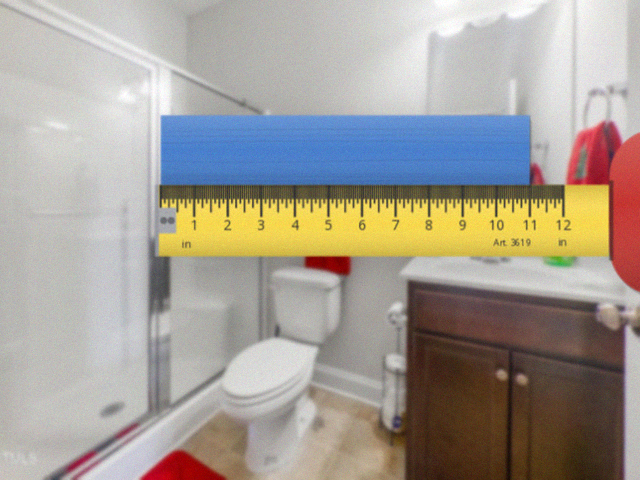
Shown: **11** in
